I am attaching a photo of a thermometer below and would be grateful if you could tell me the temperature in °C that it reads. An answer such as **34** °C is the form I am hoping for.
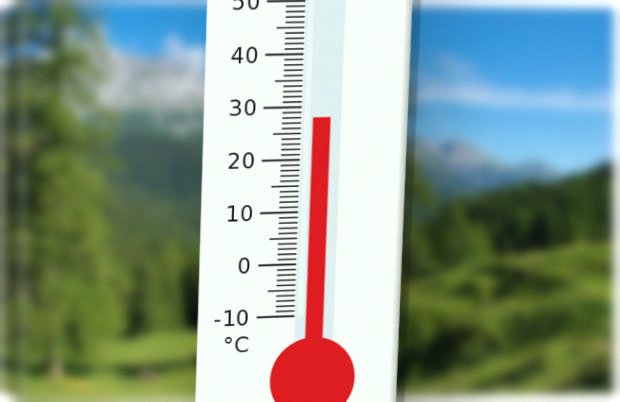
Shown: **28** °C
